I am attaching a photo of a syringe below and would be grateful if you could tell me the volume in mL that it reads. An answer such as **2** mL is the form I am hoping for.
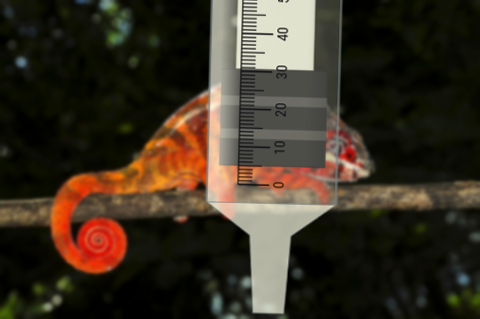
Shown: **5** mL
